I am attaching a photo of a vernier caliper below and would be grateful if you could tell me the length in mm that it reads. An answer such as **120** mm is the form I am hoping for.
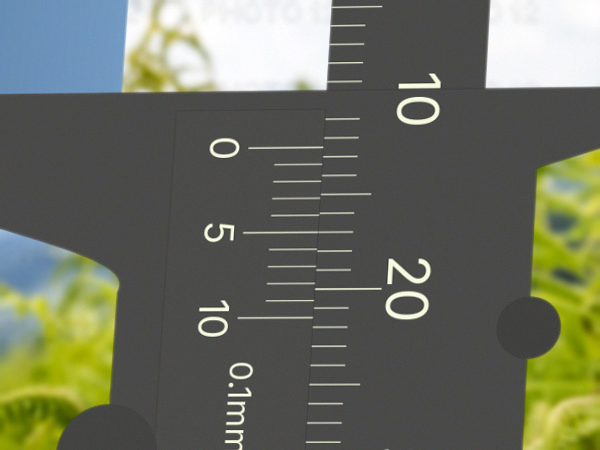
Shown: **12.5** mm
